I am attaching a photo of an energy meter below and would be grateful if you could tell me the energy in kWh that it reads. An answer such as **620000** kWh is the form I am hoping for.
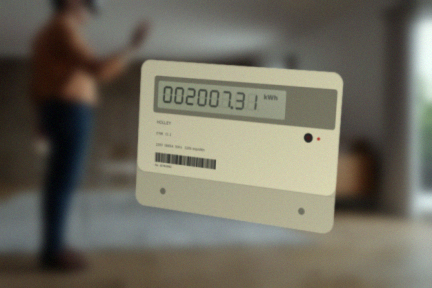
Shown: **2007.31** kWh
